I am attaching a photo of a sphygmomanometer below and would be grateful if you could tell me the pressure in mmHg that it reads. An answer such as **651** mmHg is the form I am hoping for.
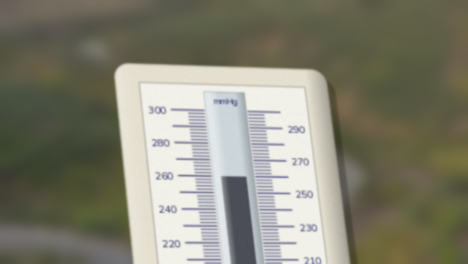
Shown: **260** mmHg
